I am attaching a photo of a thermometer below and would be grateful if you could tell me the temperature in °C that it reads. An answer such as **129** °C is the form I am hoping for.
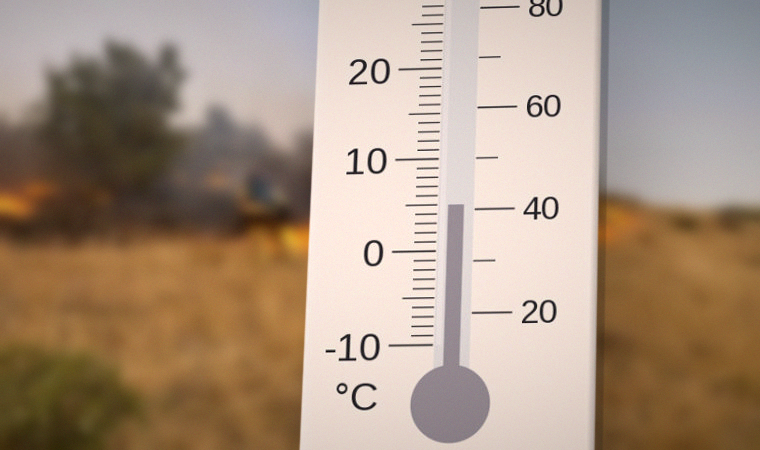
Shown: **5** °C
